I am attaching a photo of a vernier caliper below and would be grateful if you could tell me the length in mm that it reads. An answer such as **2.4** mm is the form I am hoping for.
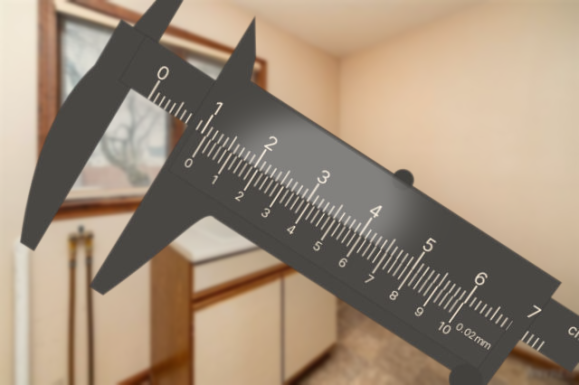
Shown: **10.8** mm
